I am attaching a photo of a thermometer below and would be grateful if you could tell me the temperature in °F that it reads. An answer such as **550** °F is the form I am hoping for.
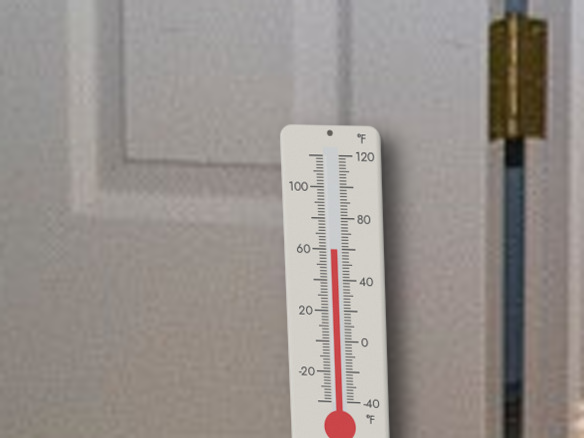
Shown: **60** °F
